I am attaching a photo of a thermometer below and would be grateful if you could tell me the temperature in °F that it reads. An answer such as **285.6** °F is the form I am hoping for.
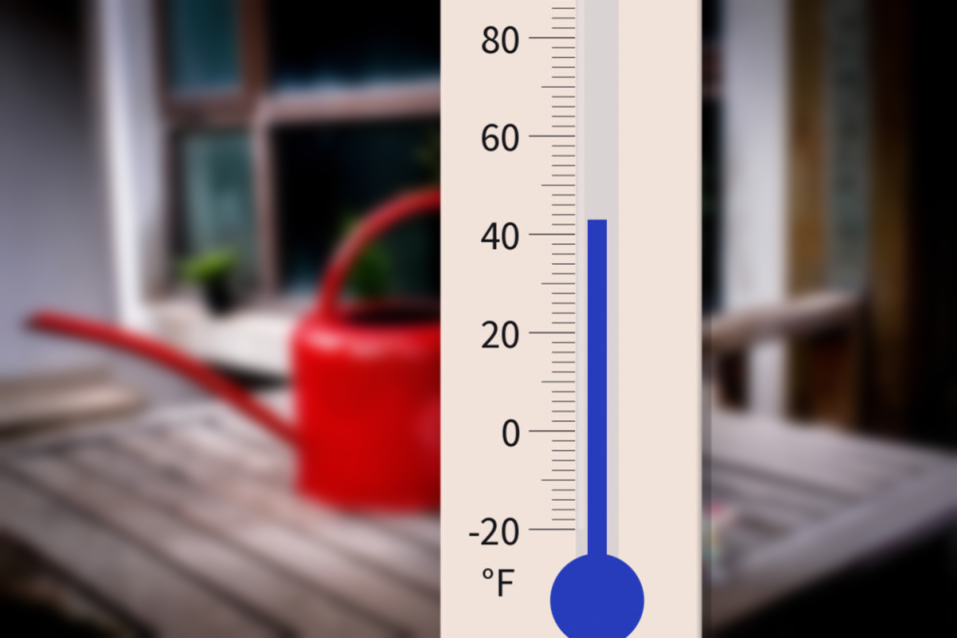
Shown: **43** °F
